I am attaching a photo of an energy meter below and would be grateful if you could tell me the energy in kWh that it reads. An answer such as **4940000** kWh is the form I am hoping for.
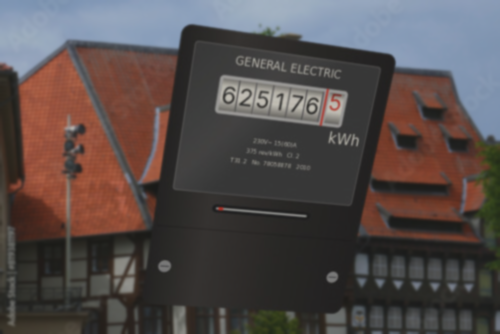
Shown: **625176.5** kWh
